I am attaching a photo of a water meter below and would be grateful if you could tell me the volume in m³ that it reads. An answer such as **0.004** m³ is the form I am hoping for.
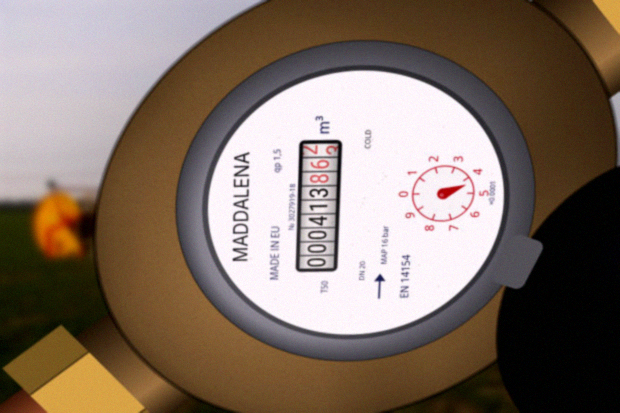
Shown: **413.8624** m³
